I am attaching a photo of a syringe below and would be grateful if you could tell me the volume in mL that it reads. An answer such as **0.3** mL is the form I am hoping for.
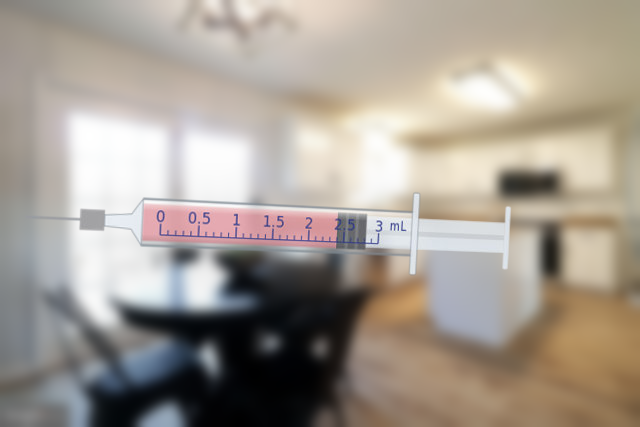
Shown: **2.4** mL
